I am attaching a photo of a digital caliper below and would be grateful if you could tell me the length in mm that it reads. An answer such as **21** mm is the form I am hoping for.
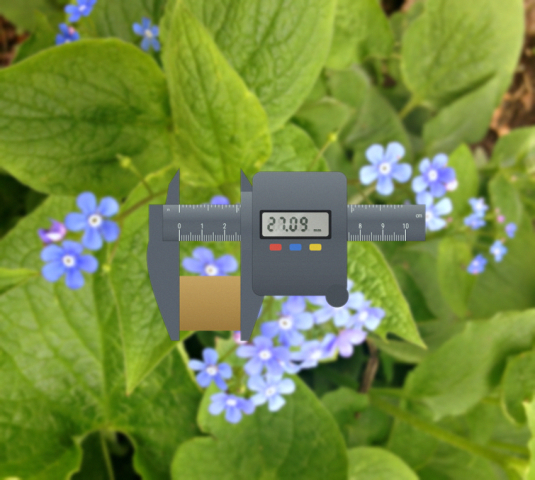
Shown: **27.09** mm
